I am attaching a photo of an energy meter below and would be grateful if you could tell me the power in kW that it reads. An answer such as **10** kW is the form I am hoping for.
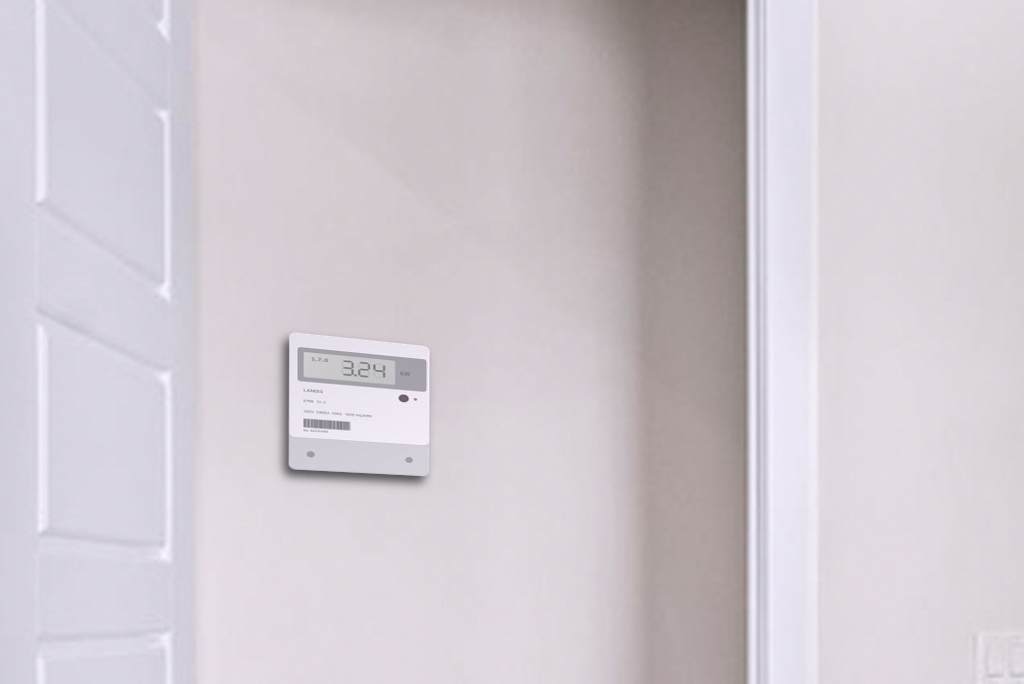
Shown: **3.24** kW
